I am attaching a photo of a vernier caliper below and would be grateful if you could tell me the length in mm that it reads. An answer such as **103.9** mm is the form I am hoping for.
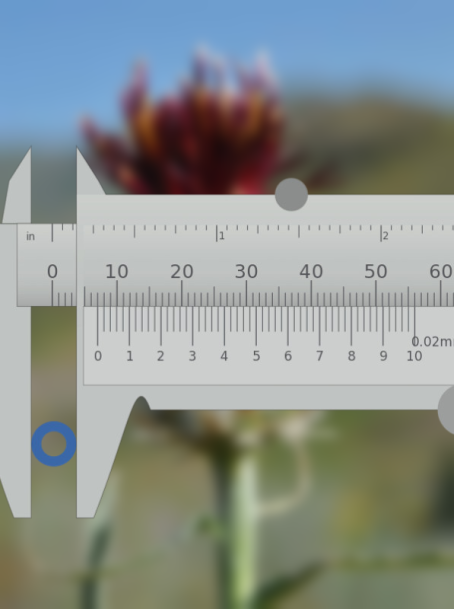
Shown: **7.0** mm
